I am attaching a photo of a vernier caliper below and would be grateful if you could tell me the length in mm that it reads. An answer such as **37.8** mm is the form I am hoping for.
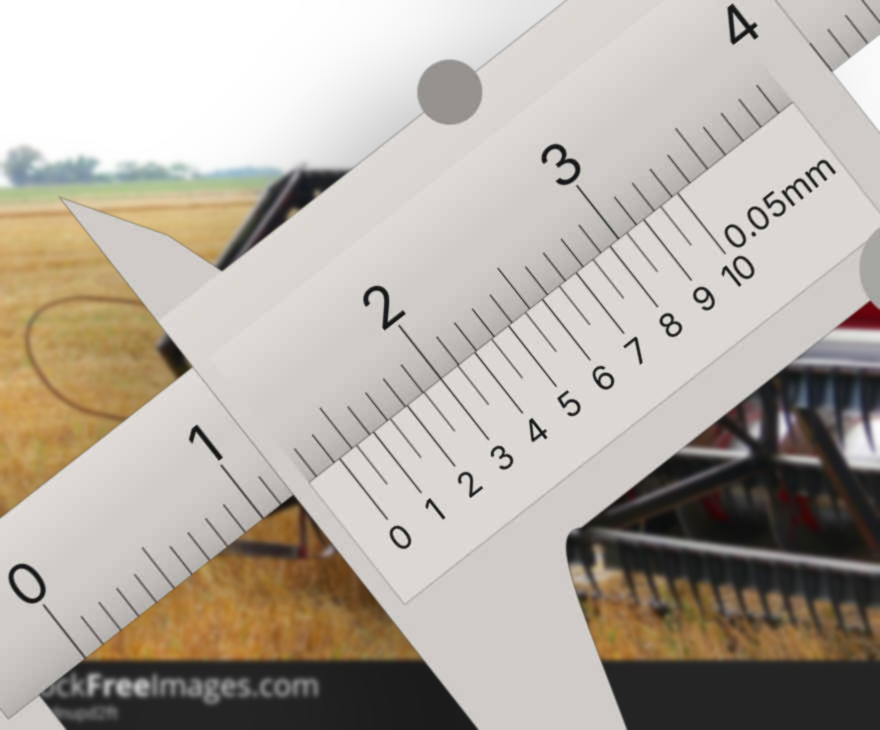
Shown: **14.3** mm
